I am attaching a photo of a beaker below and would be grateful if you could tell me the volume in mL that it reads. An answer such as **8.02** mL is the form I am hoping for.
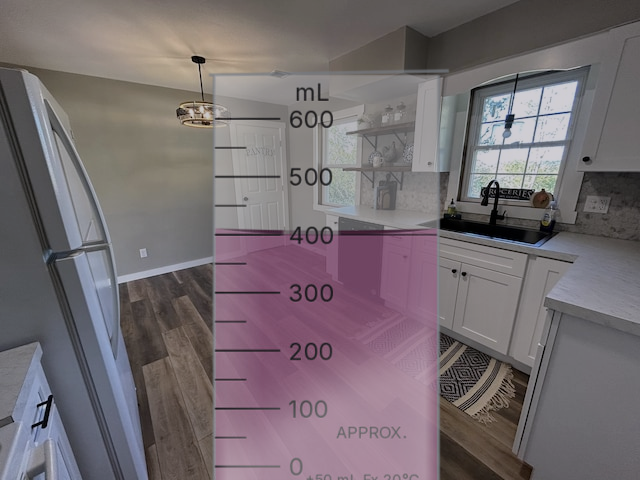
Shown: **400** mL
